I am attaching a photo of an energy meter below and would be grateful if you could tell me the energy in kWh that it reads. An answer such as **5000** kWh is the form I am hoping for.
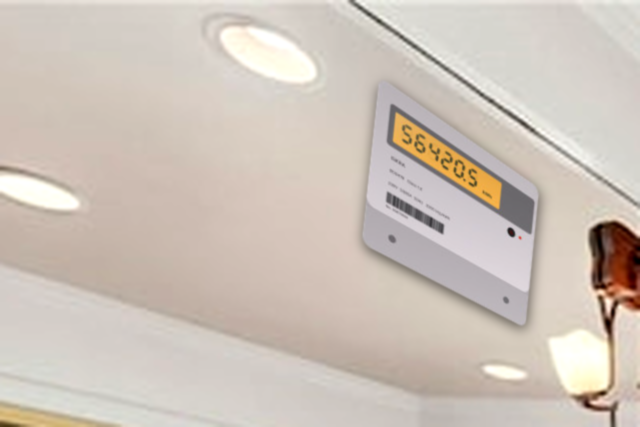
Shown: **56420.5** kWh
